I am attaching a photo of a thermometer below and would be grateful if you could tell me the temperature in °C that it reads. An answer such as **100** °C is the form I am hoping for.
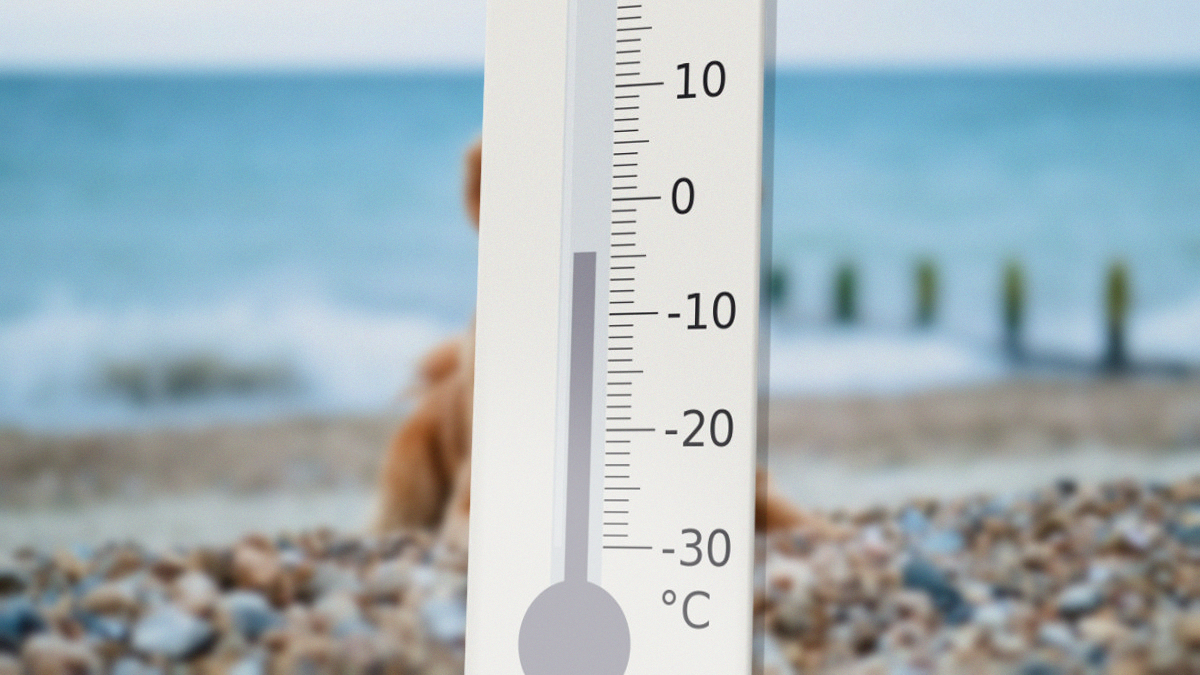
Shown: **-4.5** °C
